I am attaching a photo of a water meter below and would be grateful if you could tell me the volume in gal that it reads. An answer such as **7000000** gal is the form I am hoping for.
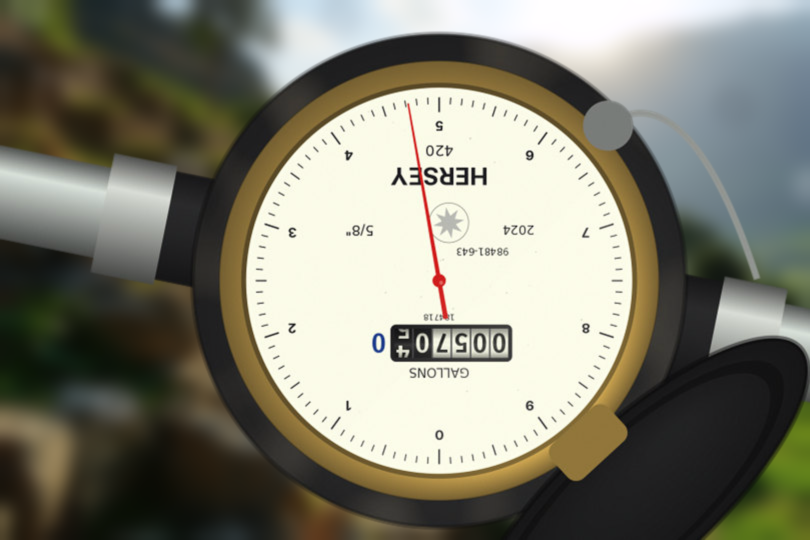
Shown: **57044.7** gal
